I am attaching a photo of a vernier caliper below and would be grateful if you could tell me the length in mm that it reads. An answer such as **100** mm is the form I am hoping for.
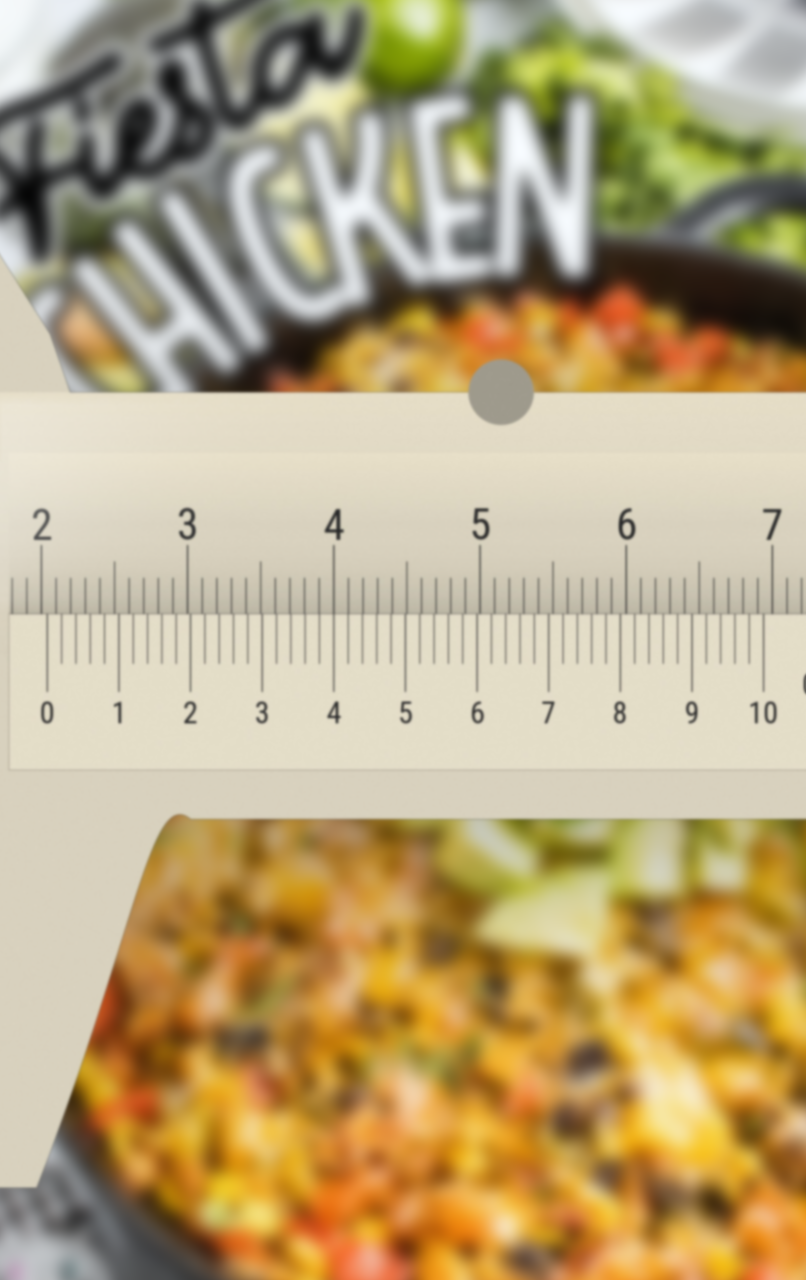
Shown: **20.4** mm
